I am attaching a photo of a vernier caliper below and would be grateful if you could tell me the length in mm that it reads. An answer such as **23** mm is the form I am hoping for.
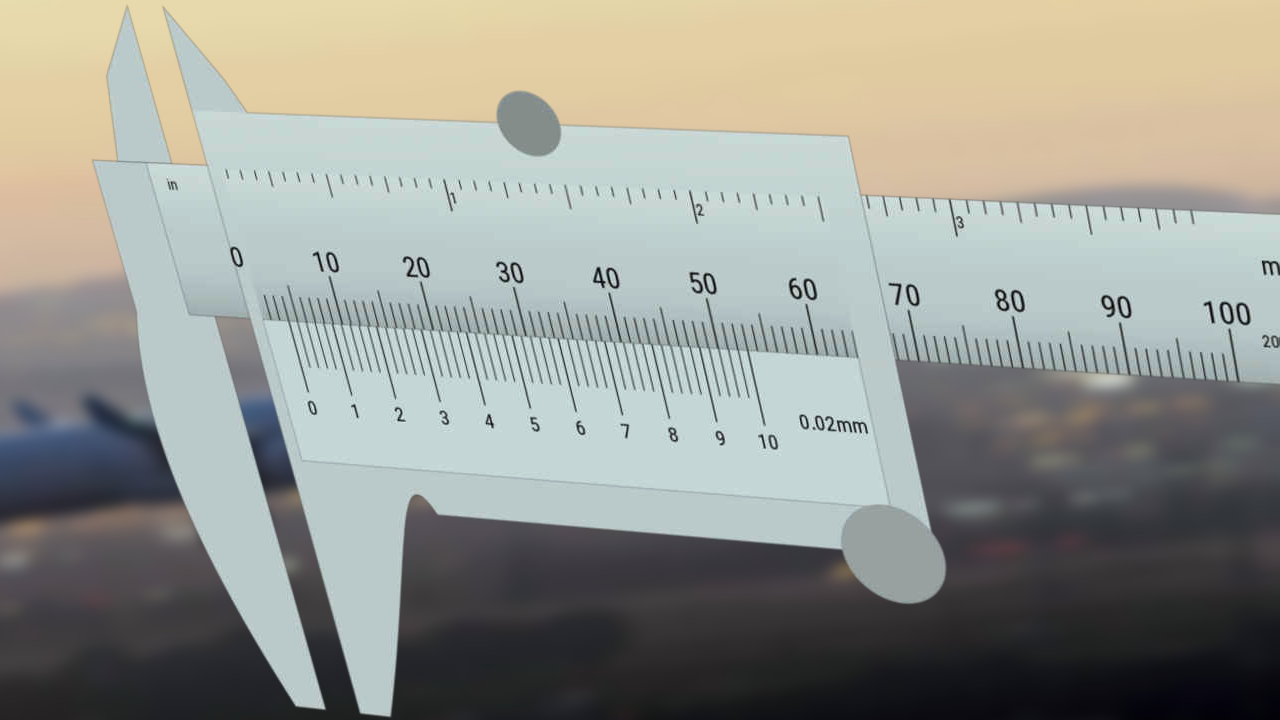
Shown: **4.0** mm
